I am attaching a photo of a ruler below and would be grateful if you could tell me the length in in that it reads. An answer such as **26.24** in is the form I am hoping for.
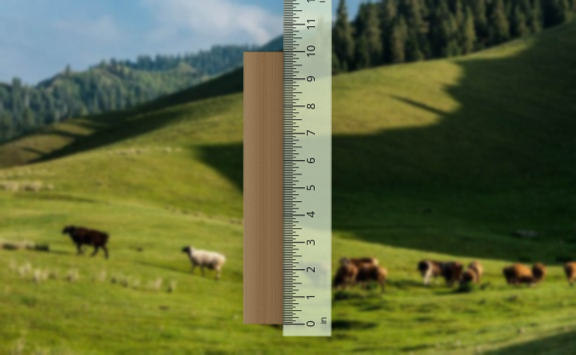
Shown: **10** in
